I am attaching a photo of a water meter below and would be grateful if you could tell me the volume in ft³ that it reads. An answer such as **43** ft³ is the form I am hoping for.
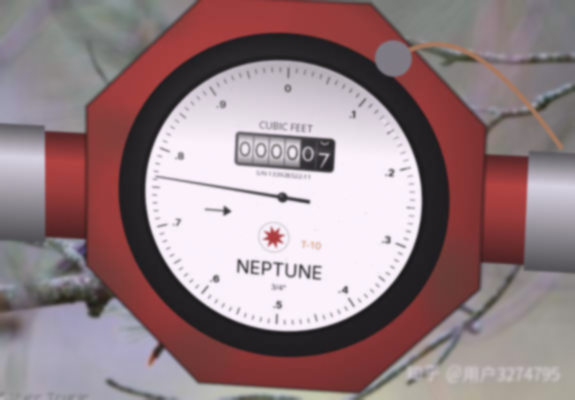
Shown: **6.76** ft³
